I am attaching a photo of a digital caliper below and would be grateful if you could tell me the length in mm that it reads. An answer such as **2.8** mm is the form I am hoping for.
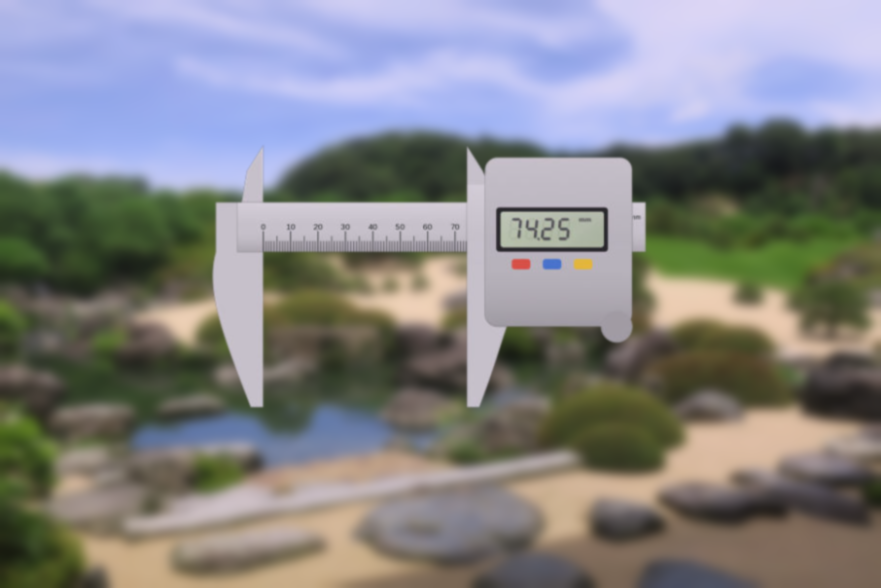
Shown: **74.25** mm
